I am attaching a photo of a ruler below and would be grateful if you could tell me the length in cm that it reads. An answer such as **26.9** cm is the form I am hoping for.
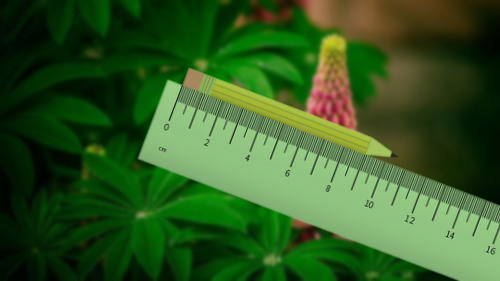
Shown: **10.5** cm
